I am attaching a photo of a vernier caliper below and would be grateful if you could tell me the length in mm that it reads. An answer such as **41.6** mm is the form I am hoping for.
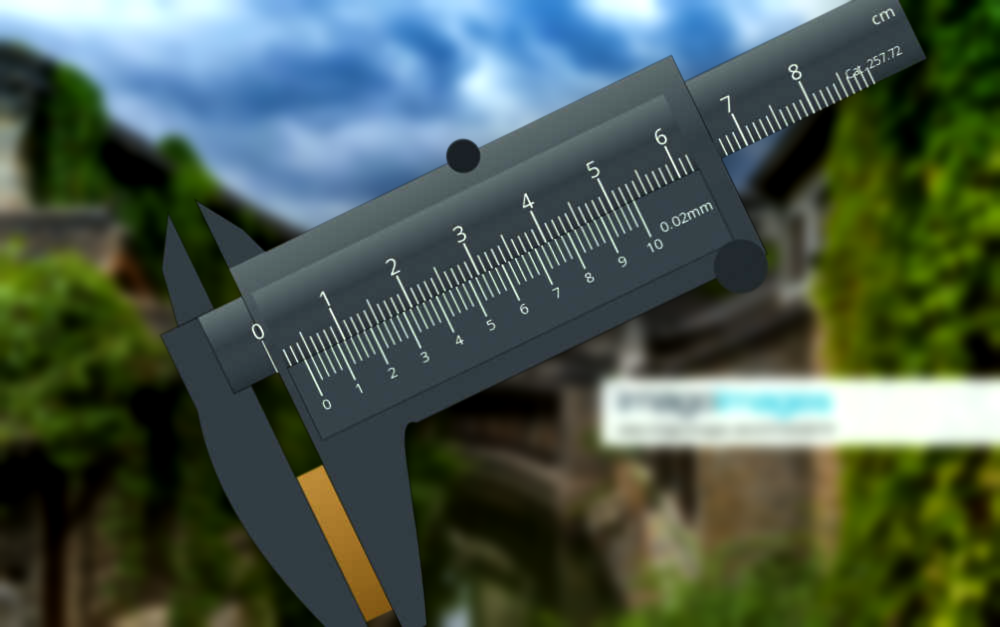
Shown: **4.0** mm
